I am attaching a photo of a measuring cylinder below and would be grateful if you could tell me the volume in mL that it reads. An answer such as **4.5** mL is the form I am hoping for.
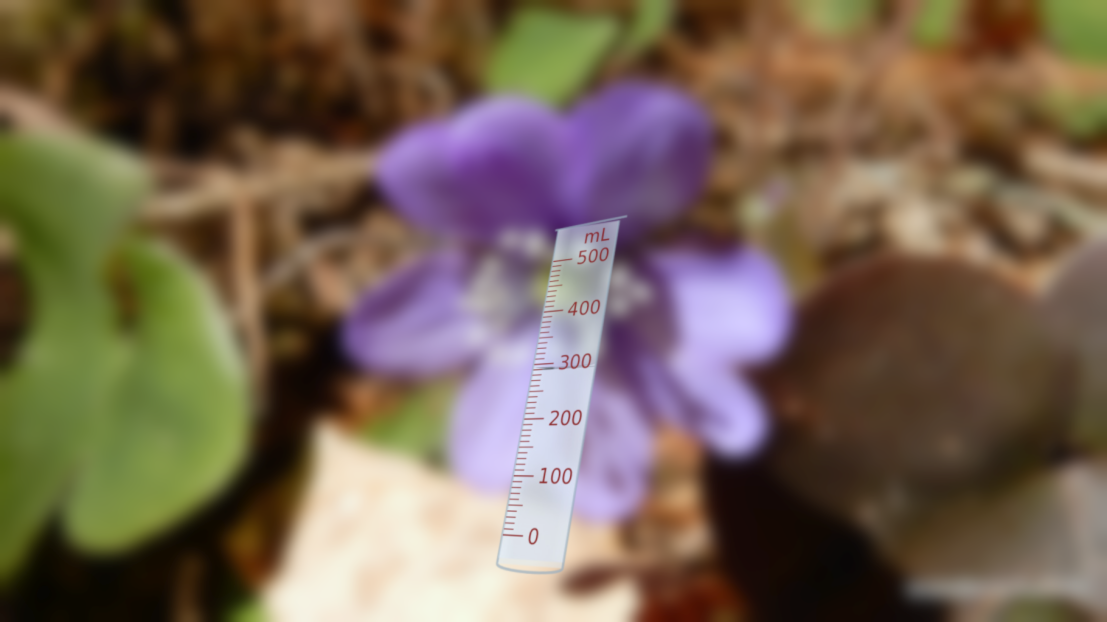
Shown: **290** mL
